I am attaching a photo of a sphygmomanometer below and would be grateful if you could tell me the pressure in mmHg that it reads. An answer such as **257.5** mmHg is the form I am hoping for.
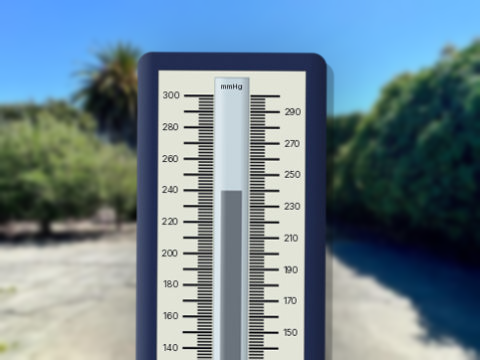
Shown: **240** mmHg
